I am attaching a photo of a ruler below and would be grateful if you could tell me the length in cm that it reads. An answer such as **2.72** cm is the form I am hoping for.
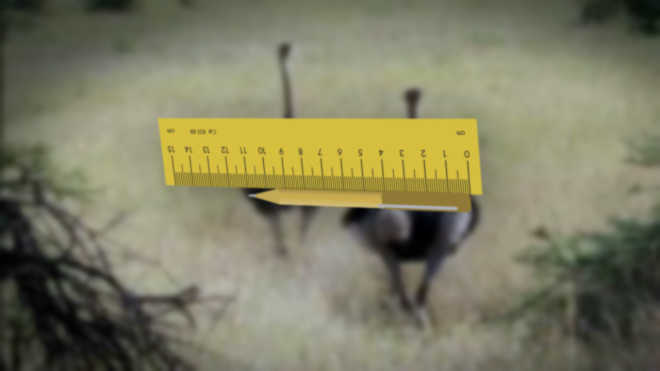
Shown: **11** cm
